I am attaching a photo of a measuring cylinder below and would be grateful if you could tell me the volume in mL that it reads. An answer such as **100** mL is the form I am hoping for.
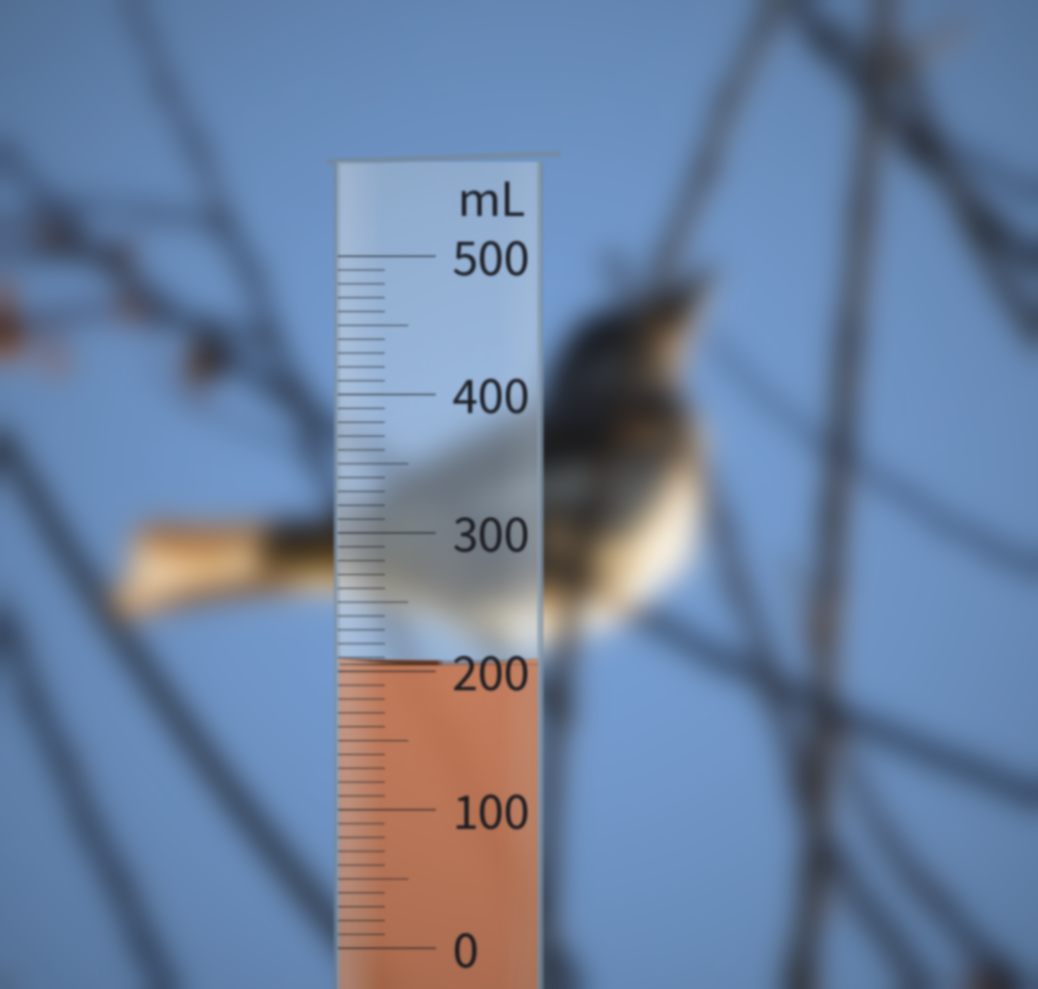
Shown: **205** mL
